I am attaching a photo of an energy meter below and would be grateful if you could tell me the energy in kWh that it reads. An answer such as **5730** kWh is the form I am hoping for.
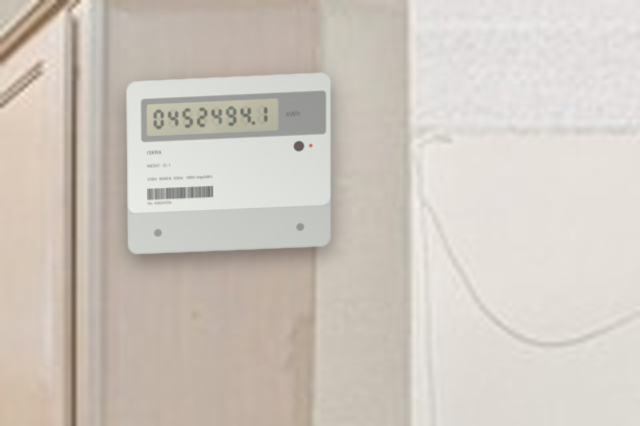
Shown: **452494.1** kWh
